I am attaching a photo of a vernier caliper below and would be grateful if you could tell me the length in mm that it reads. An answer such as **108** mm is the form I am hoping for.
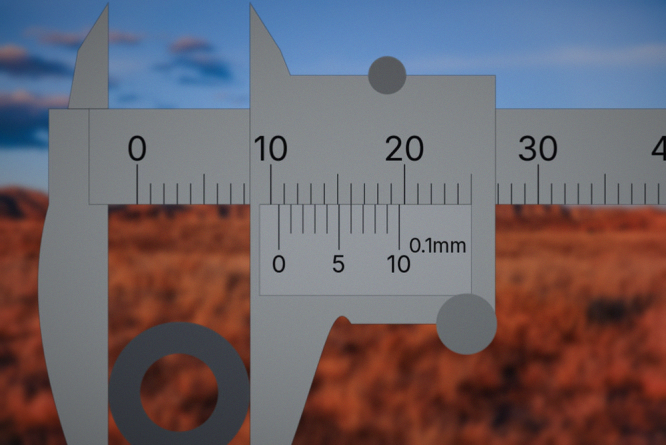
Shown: **10.6** mm
